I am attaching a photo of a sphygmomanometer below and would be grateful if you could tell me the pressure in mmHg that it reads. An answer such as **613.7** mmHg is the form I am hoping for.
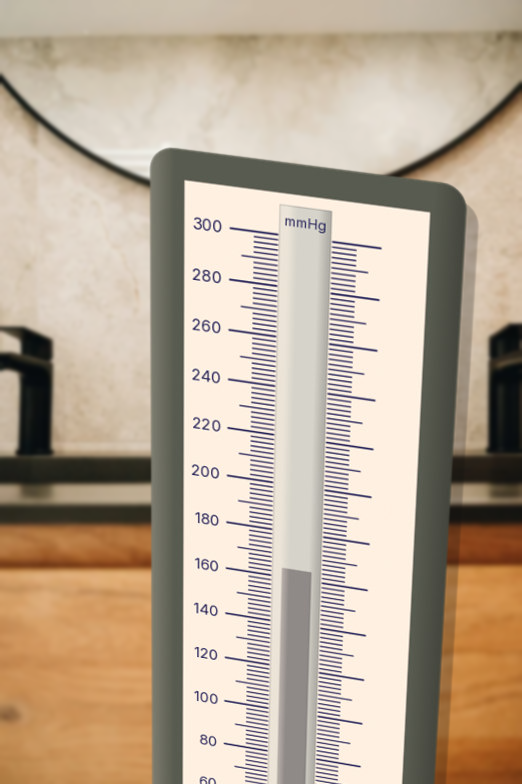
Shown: **164** mmHg
